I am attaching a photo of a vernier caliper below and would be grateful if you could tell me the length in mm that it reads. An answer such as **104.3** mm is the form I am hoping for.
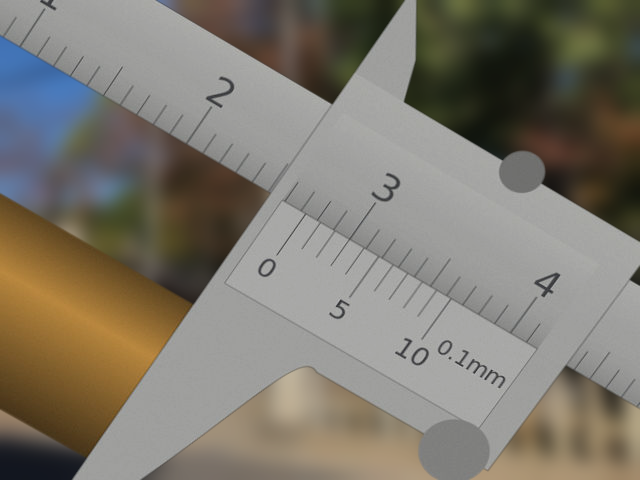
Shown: **27.3** mm
